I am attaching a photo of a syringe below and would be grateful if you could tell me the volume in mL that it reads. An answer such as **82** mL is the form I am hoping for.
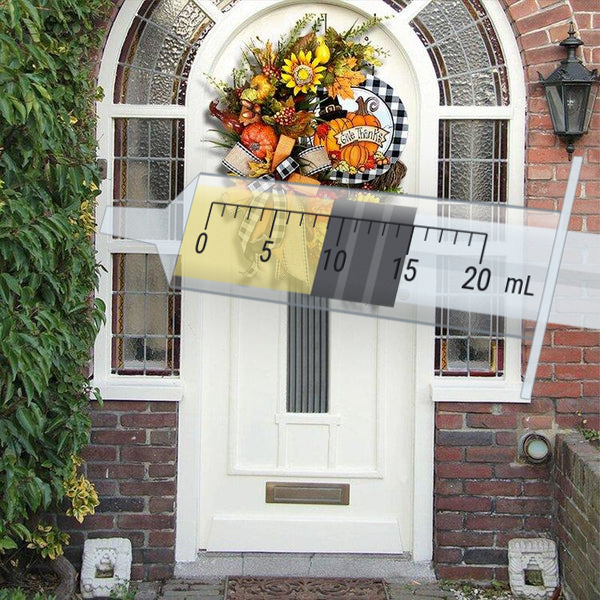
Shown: **9** mL
